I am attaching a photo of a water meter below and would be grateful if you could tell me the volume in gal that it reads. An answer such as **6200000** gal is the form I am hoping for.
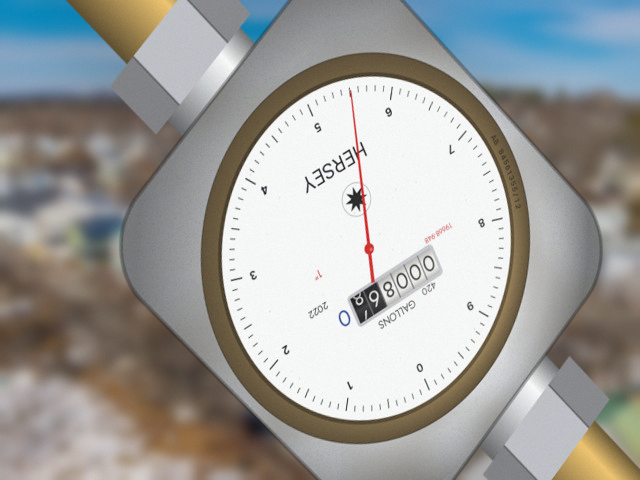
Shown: **8675.5** gal
